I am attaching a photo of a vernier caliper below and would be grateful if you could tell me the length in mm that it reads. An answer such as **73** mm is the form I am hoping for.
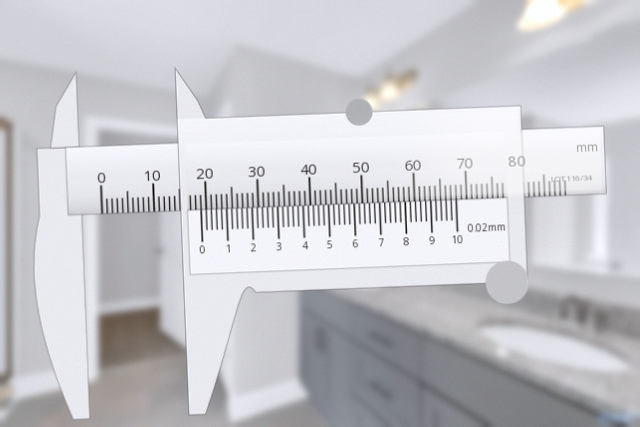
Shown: **19.0** mm
